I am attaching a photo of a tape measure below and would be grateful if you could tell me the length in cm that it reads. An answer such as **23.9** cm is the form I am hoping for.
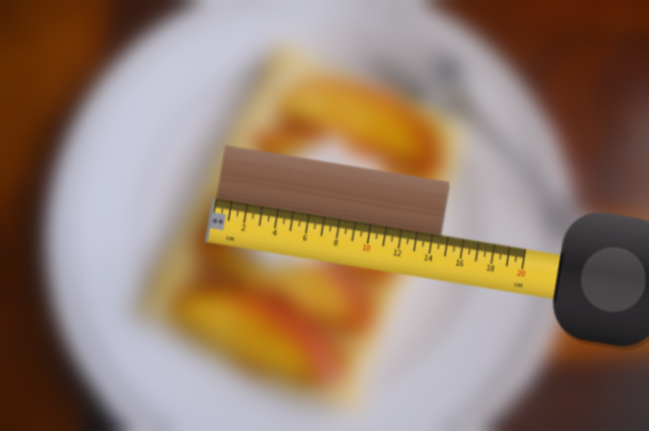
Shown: **14.5** cm
